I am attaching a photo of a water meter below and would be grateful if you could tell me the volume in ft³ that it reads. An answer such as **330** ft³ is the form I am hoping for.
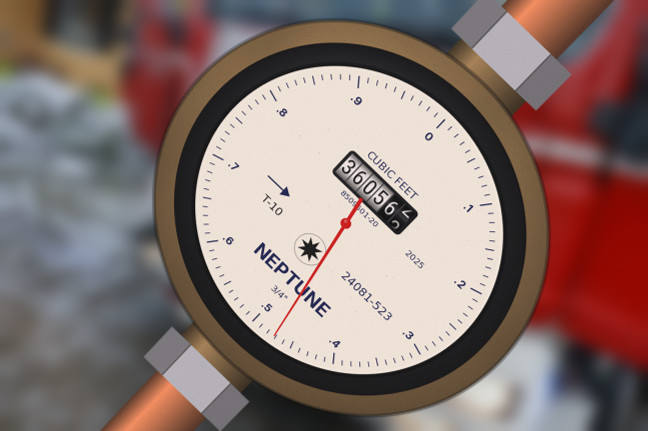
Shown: **360562.47** ft³
